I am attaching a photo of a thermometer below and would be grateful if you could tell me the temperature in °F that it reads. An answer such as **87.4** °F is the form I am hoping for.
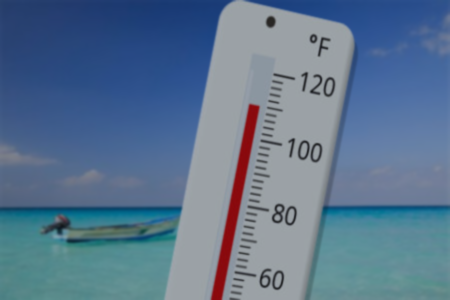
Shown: **110** °F
